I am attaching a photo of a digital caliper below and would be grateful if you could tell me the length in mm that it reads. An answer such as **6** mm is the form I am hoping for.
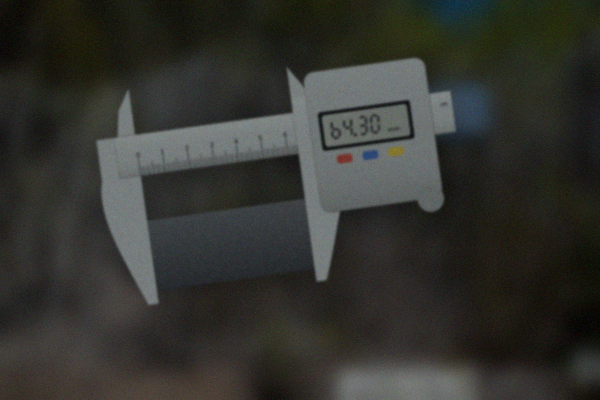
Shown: **64.30** mm
